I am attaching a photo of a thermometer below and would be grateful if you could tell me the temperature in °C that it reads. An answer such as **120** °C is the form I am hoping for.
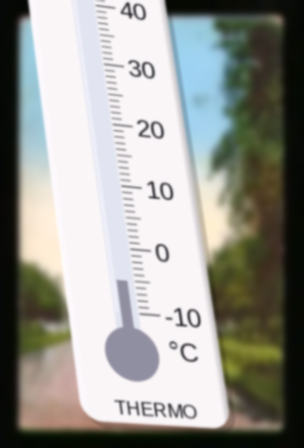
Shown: **-5** °C
